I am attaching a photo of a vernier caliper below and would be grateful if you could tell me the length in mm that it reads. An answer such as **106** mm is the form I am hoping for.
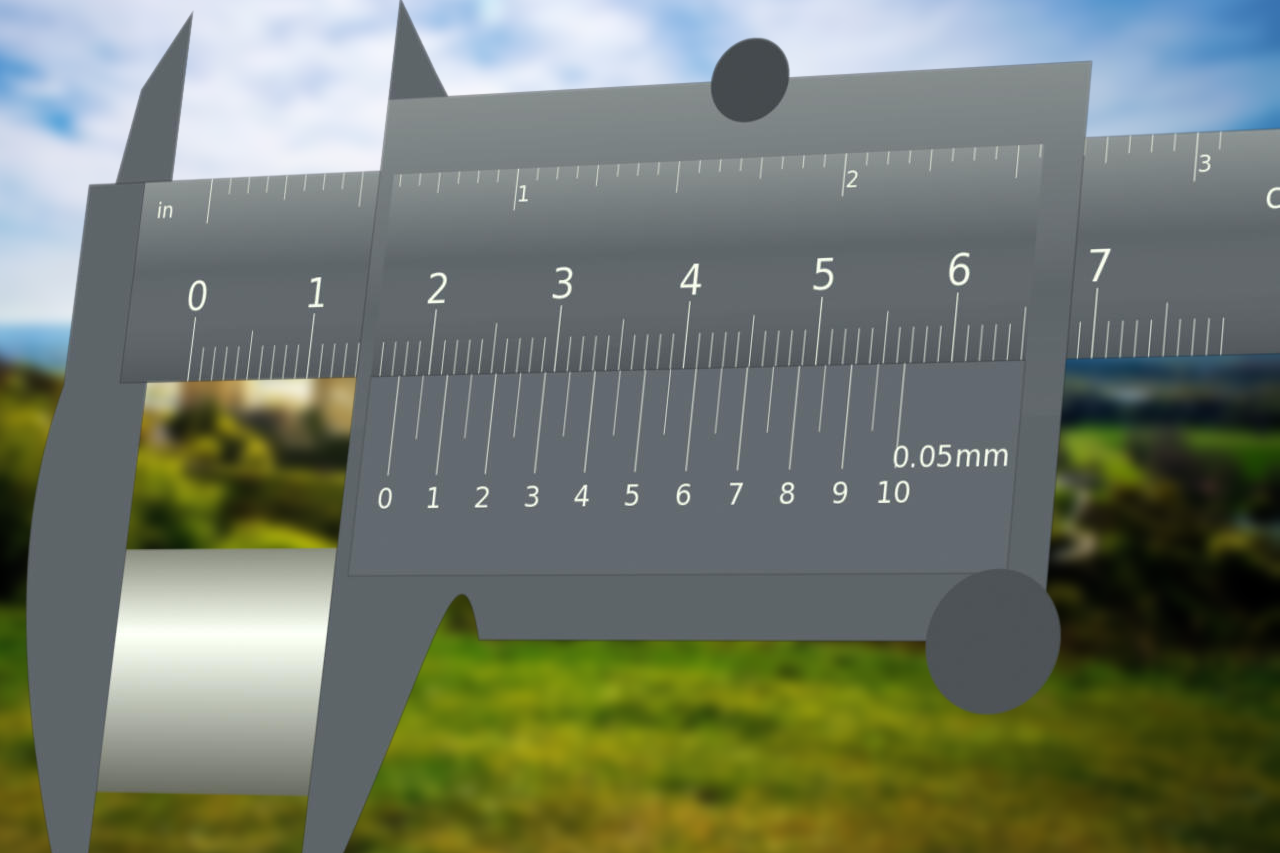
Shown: **17.6** mm
